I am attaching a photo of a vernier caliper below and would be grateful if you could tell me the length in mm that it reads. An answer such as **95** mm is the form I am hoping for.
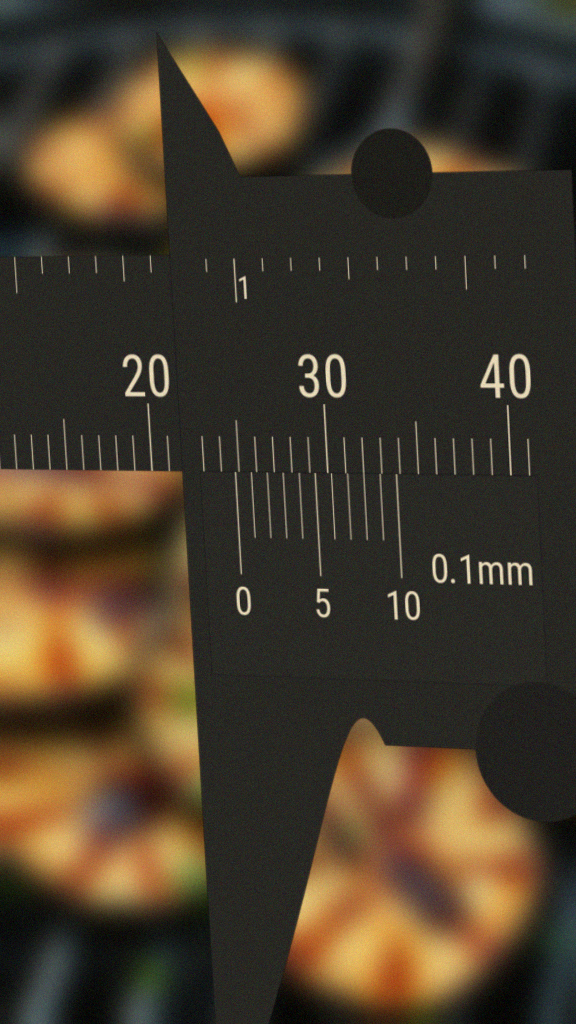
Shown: **24.8** mm
